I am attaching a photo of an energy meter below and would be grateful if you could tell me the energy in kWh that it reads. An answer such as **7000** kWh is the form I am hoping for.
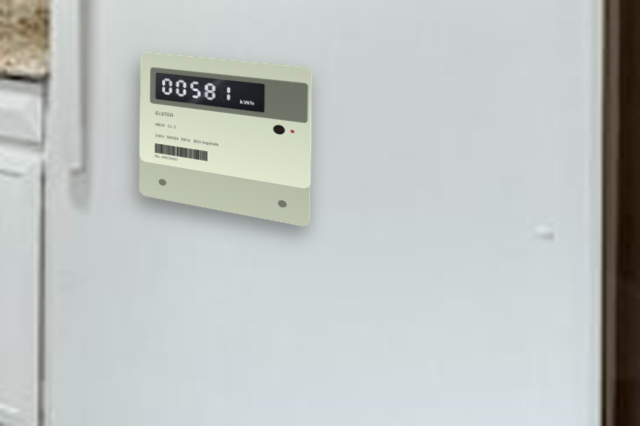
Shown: **581** kWh
